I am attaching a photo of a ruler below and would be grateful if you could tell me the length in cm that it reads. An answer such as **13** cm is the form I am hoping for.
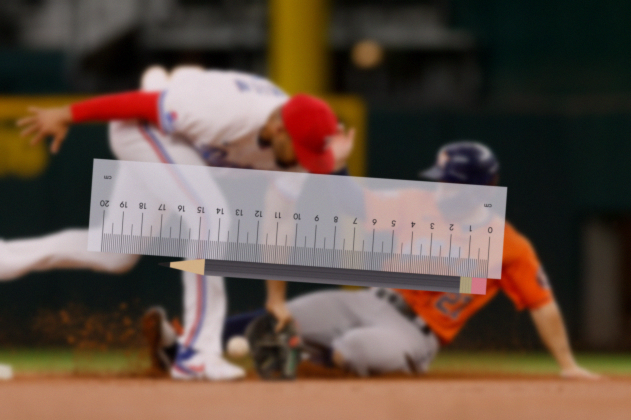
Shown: **17** cm
